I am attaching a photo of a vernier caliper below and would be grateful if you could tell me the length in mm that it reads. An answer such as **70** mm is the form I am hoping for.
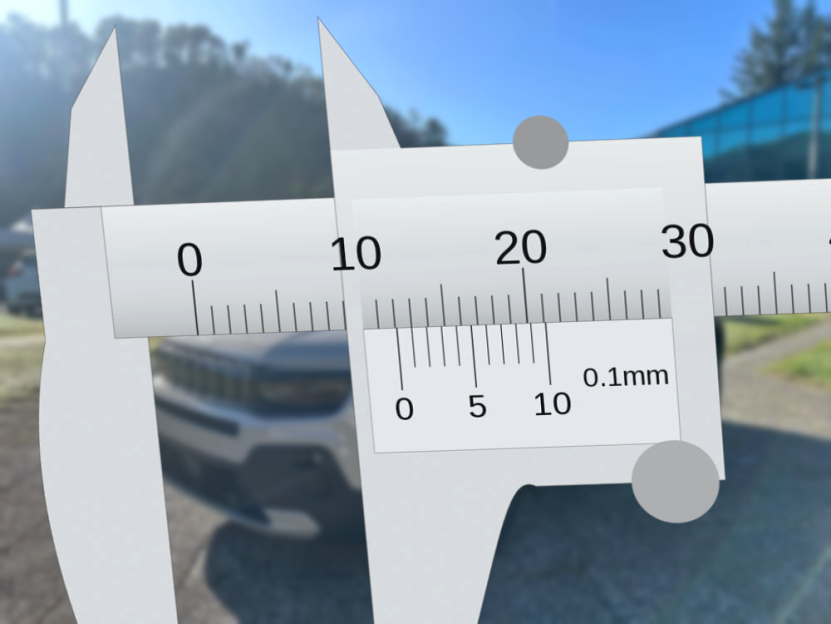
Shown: **12.1** mm
